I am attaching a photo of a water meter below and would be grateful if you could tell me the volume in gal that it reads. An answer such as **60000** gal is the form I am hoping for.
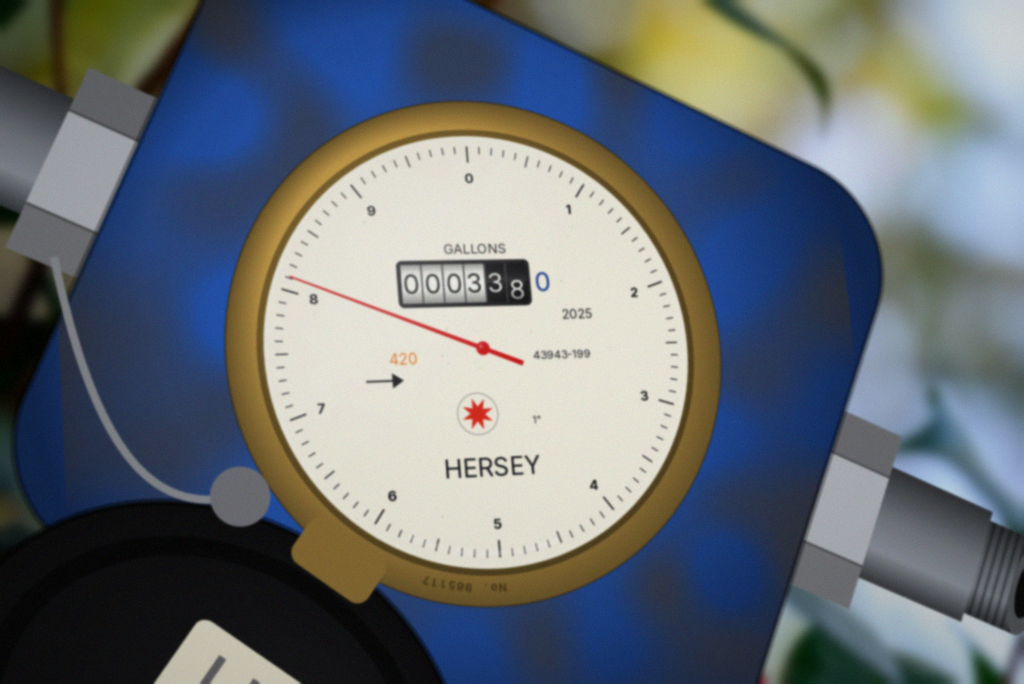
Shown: **3378.1** gal
